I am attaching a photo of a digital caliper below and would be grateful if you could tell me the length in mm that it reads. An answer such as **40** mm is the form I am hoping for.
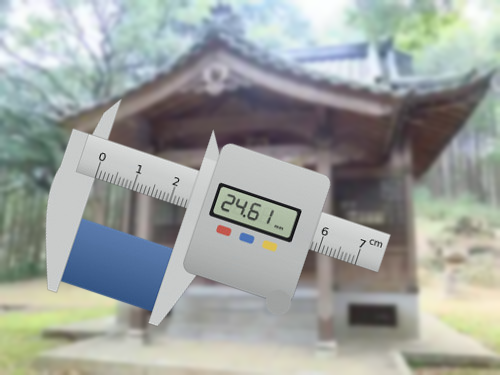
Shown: **24.61** mm
